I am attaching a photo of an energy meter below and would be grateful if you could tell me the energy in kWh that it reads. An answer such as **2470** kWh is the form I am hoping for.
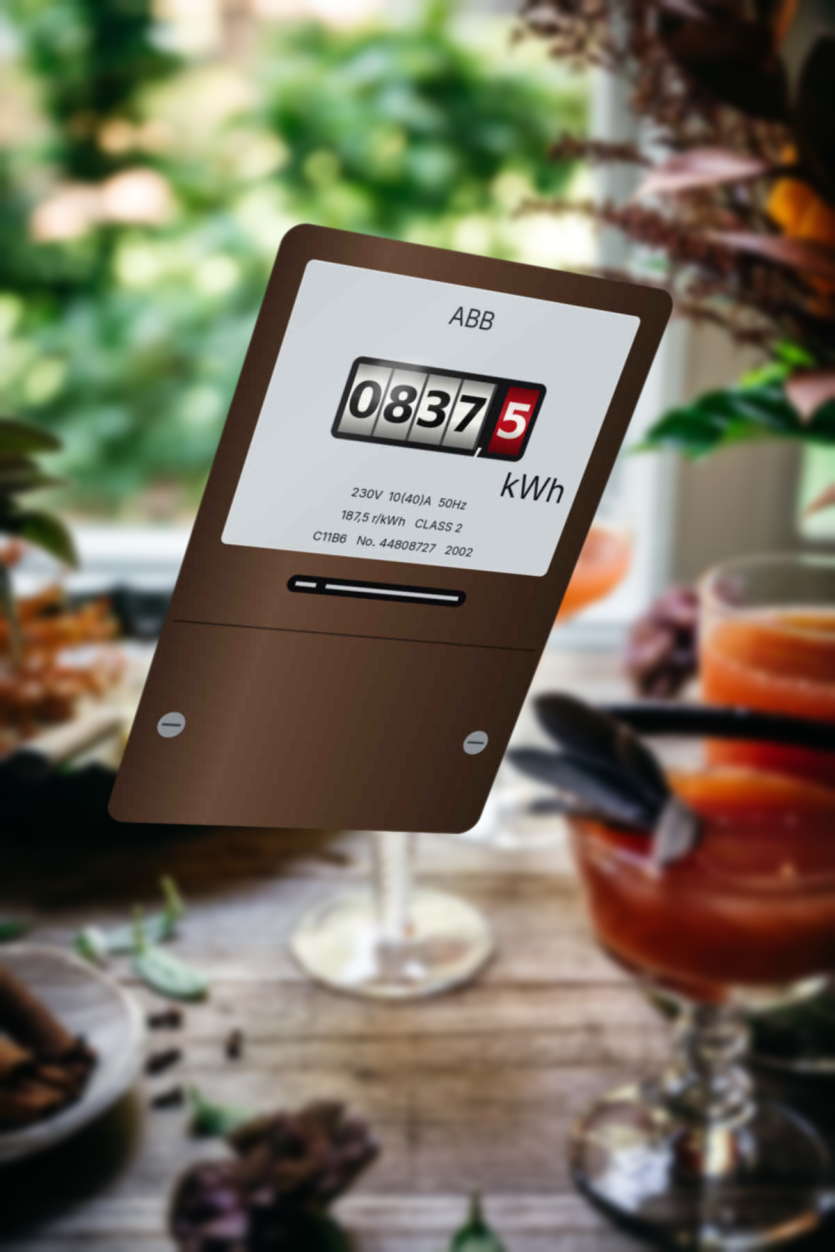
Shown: **837.5** kWh
